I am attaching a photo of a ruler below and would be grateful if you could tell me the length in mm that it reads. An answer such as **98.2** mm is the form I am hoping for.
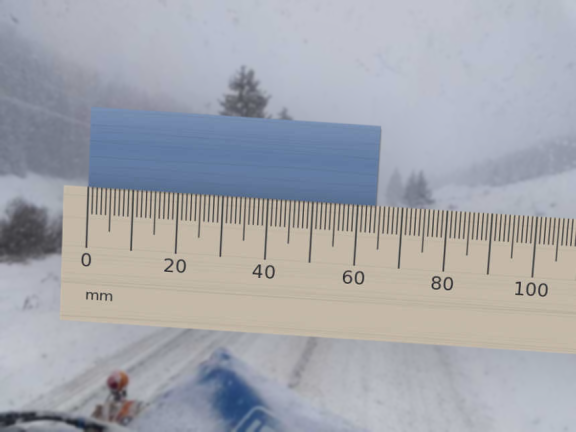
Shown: **64** mm
